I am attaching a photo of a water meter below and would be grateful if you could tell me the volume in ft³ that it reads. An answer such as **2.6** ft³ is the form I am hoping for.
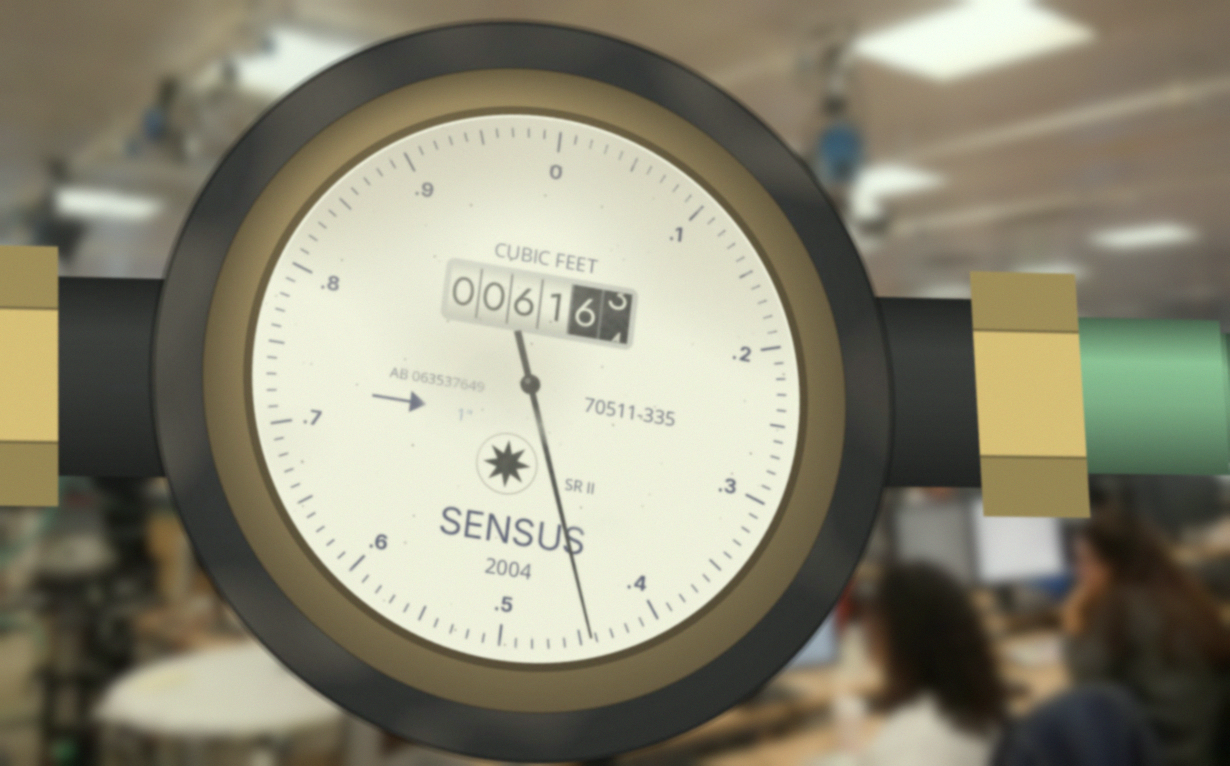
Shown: **6163.44** ft³
